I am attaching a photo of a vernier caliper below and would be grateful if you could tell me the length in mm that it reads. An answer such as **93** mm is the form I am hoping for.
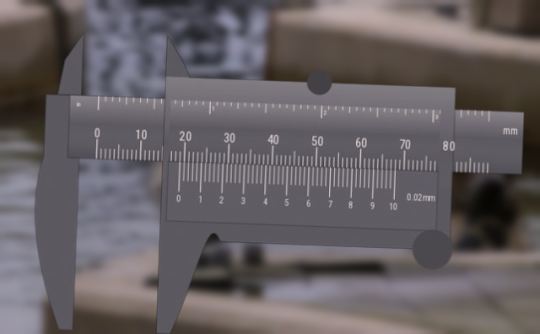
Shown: **19.0** mm
